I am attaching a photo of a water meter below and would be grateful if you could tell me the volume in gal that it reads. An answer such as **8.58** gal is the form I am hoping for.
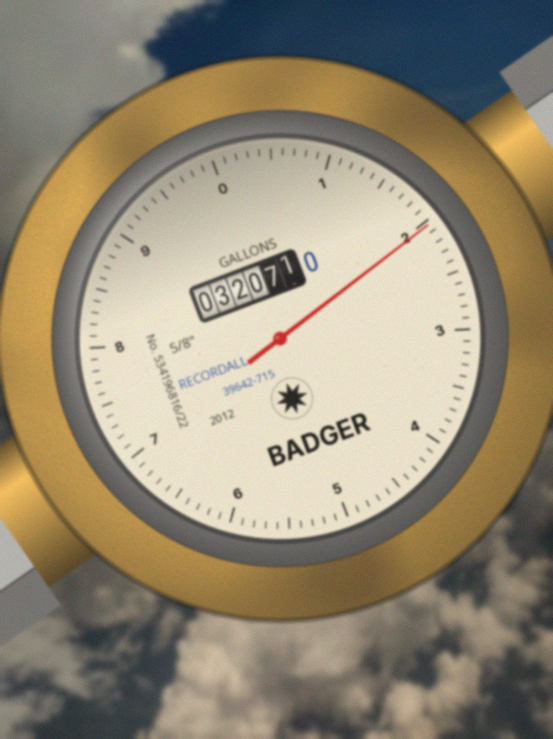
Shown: **320712.0** gal
